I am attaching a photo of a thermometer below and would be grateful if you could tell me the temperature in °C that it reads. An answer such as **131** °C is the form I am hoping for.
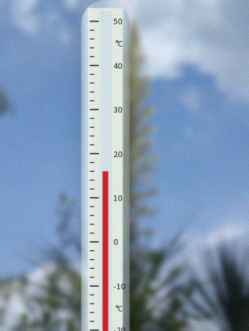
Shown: **16** °C
